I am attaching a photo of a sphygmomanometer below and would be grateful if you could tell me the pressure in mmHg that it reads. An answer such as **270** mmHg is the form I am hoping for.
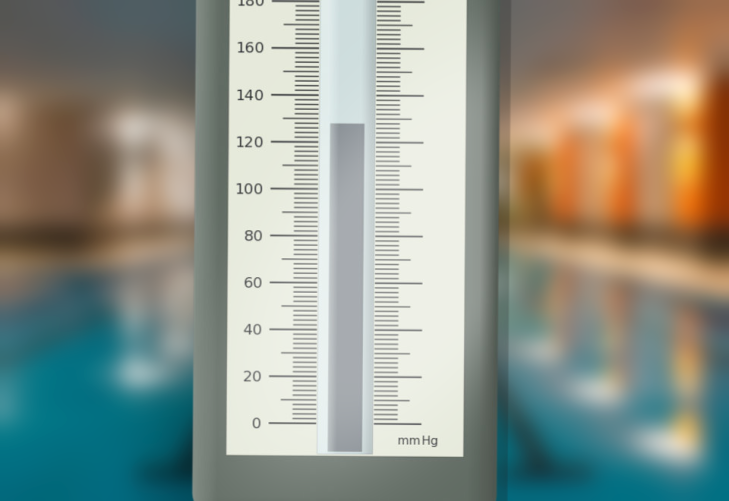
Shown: **128** mmHg
